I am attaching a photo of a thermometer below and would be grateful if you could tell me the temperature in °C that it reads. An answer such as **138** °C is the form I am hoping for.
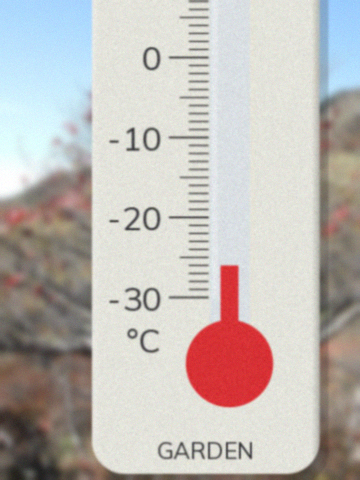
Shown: **-26** °C
